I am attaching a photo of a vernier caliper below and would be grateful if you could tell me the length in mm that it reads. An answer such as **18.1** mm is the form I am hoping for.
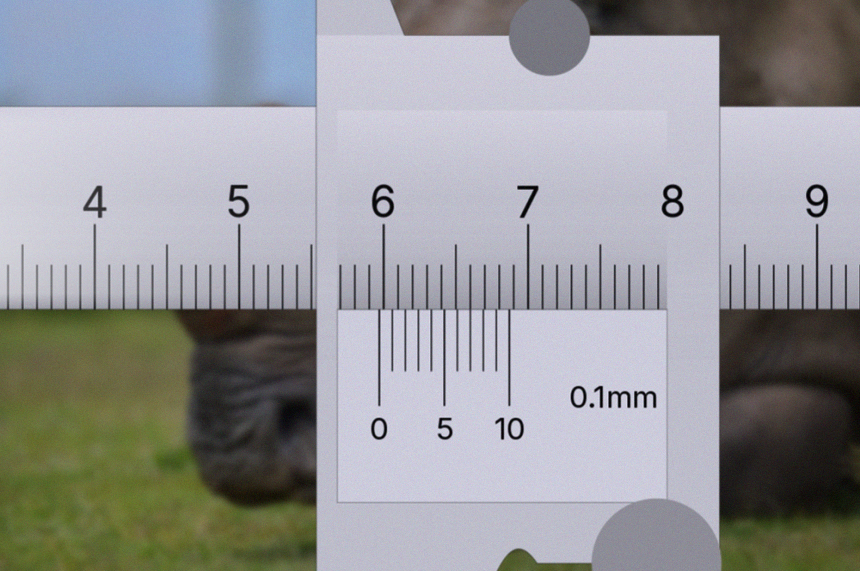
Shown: **59.7** mm
